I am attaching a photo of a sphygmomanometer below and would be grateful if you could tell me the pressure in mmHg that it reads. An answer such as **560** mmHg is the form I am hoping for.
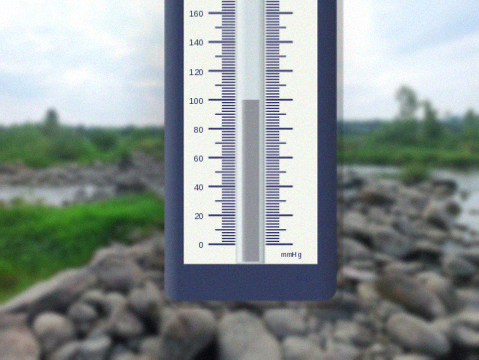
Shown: **100** mmHg
